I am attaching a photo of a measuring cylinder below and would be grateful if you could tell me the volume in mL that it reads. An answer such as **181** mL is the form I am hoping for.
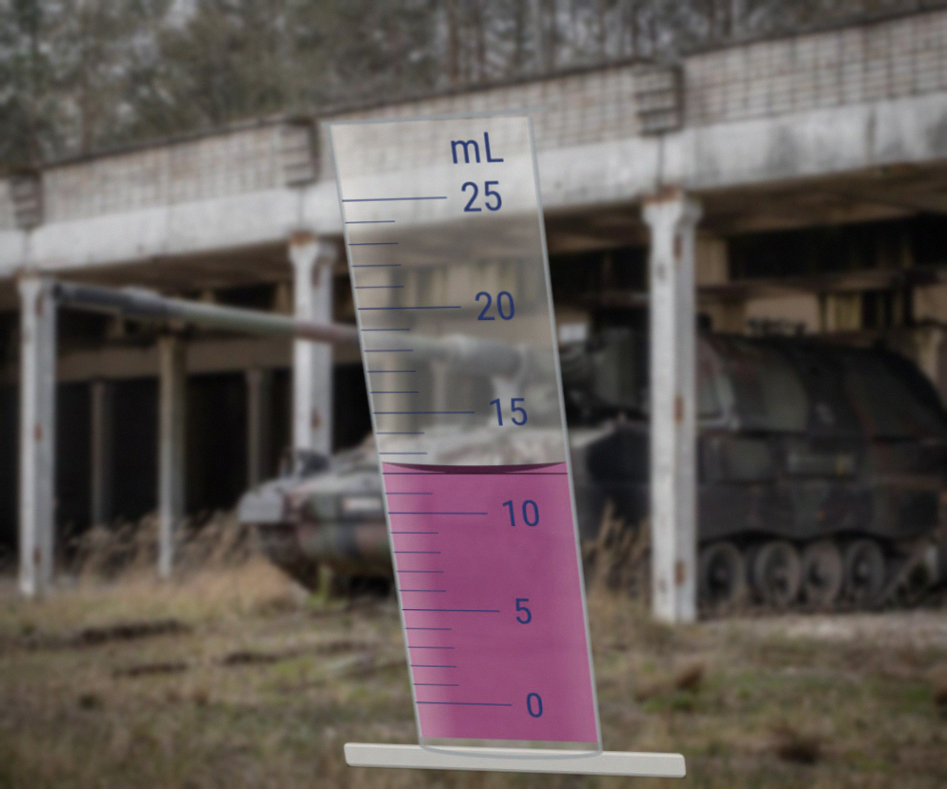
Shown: **12** mL
